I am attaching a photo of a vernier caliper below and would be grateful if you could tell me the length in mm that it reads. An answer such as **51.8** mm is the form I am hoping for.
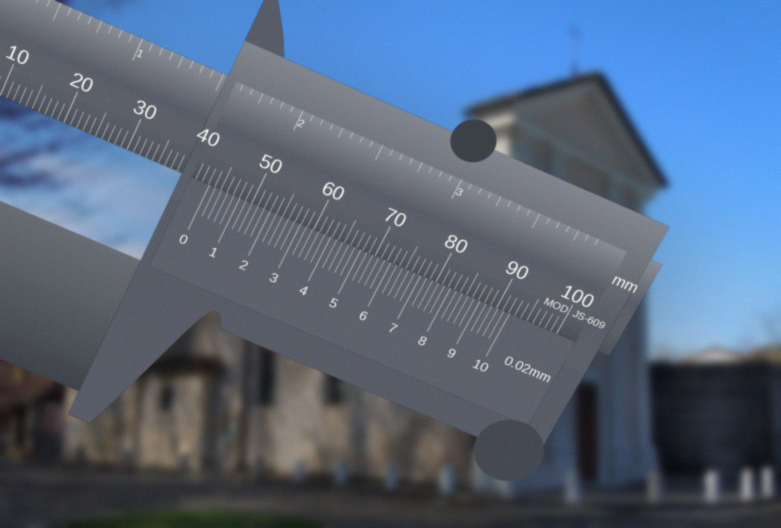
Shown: **43.2** mm
